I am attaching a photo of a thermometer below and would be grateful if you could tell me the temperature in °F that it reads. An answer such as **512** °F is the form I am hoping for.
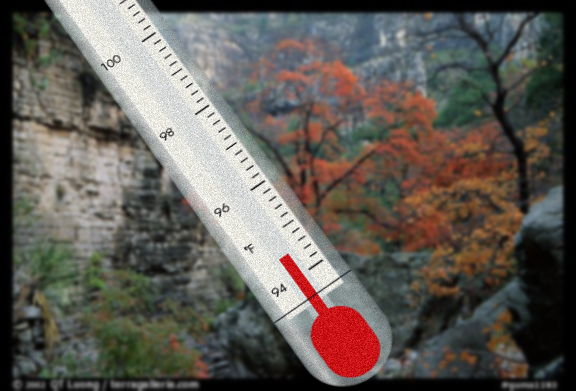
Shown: **94.5** °F
